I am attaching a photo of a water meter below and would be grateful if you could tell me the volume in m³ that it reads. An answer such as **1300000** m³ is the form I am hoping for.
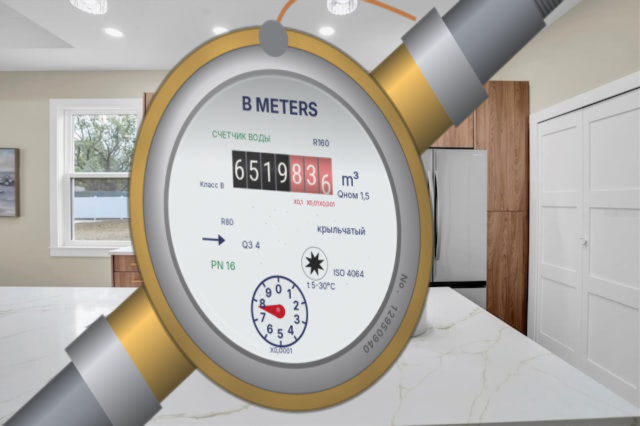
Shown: **6519.8357** m³
